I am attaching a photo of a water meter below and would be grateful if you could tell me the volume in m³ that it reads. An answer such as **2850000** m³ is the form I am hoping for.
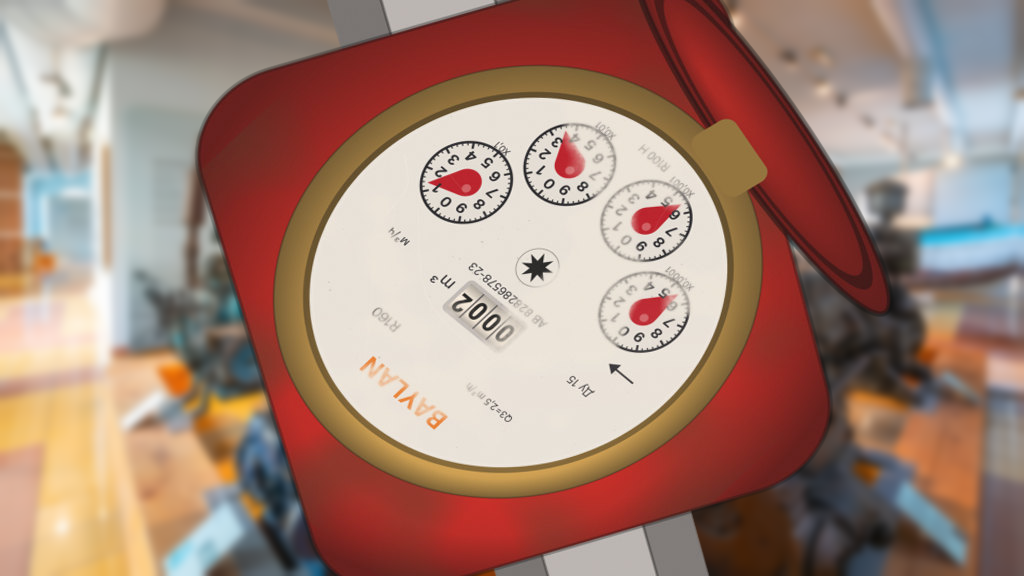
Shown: **2.1355** m³
